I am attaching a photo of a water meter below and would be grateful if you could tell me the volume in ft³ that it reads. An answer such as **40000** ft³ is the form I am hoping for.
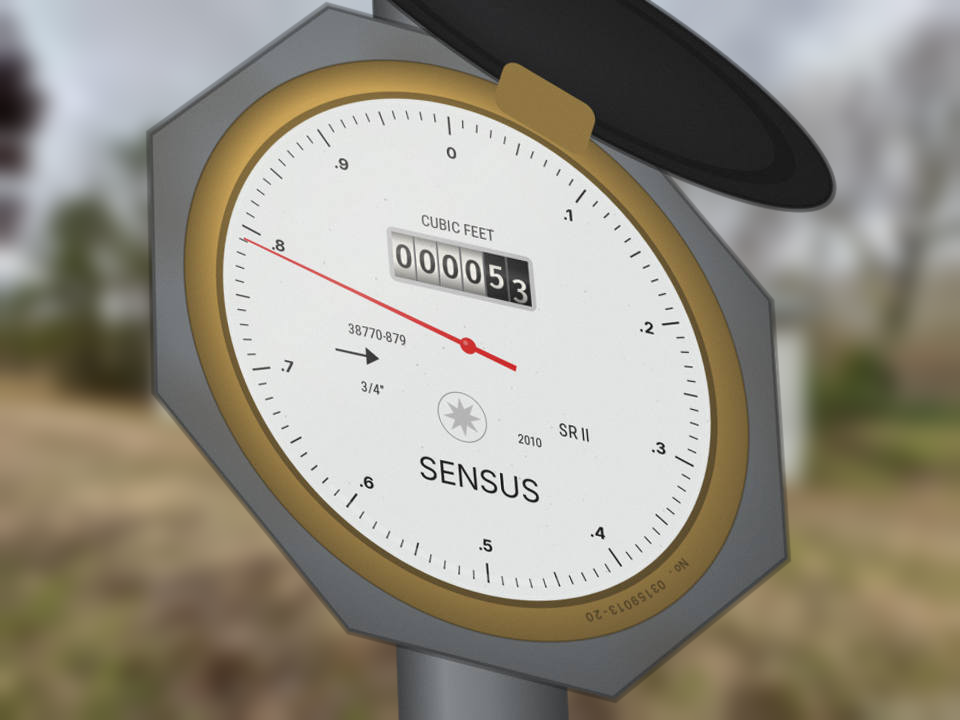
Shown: **52.79** ft³
